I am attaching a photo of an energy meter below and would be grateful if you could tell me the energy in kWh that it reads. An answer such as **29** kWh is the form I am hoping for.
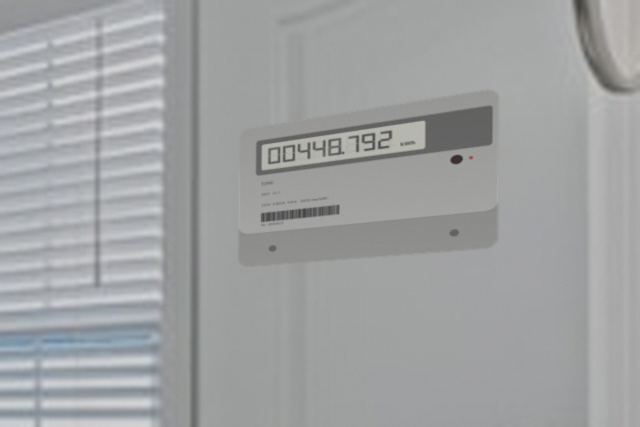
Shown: **448.792** kWh
